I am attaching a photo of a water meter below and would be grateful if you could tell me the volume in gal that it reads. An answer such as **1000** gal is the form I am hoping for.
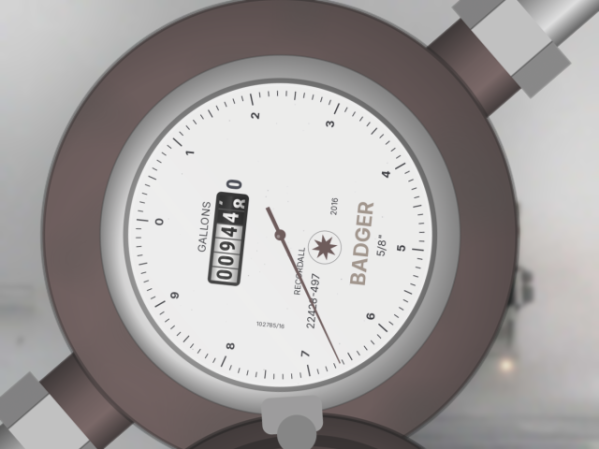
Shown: **94476.6** gal
